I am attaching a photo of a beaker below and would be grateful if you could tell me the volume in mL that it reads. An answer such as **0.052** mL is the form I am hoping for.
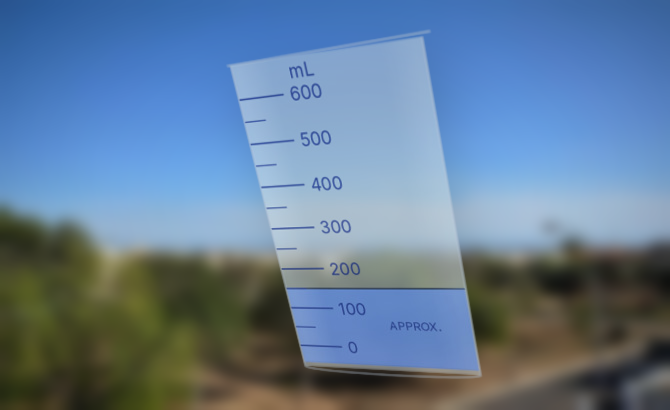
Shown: **150** mL
